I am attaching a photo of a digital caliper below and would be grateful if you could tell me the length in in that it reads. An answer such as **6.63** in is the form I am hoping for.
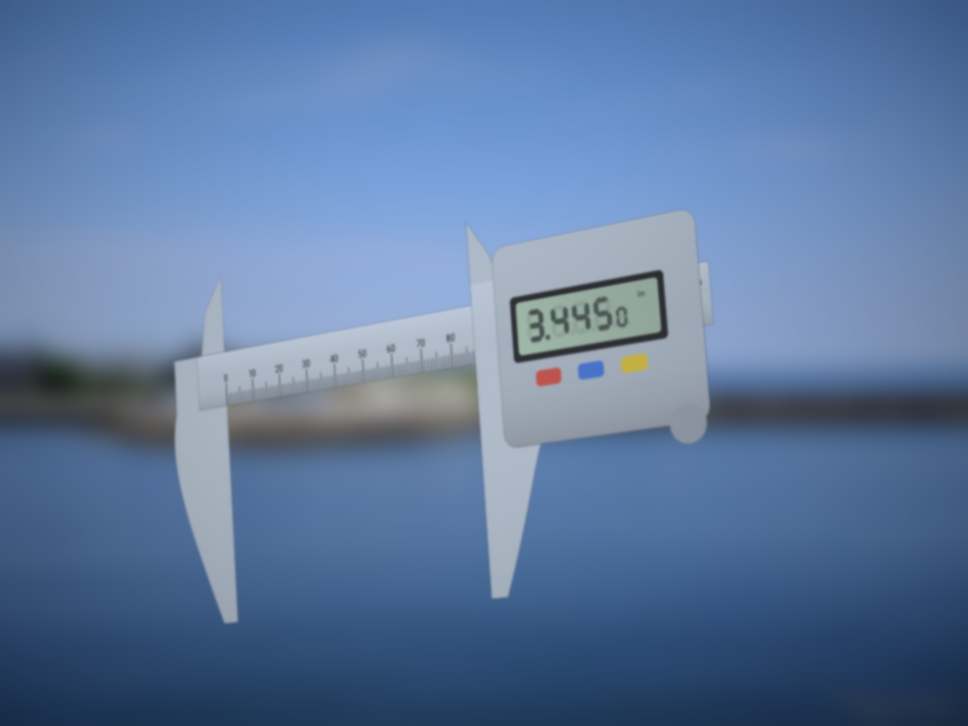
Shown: **3.4450** in
